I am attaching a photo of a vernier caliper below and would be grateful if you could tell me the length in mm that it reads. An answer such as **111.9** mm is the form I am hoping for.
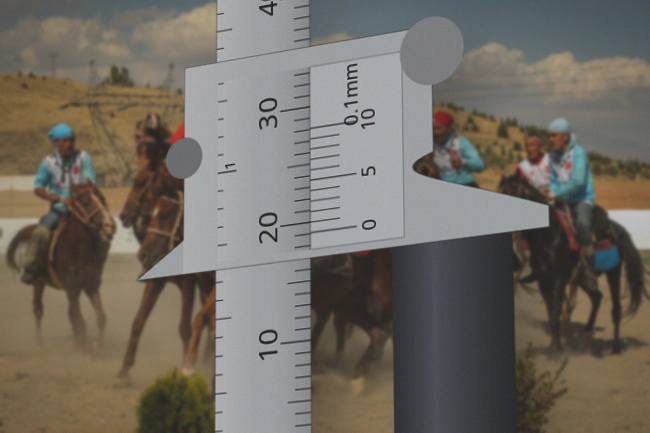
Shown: **19.1** mm
